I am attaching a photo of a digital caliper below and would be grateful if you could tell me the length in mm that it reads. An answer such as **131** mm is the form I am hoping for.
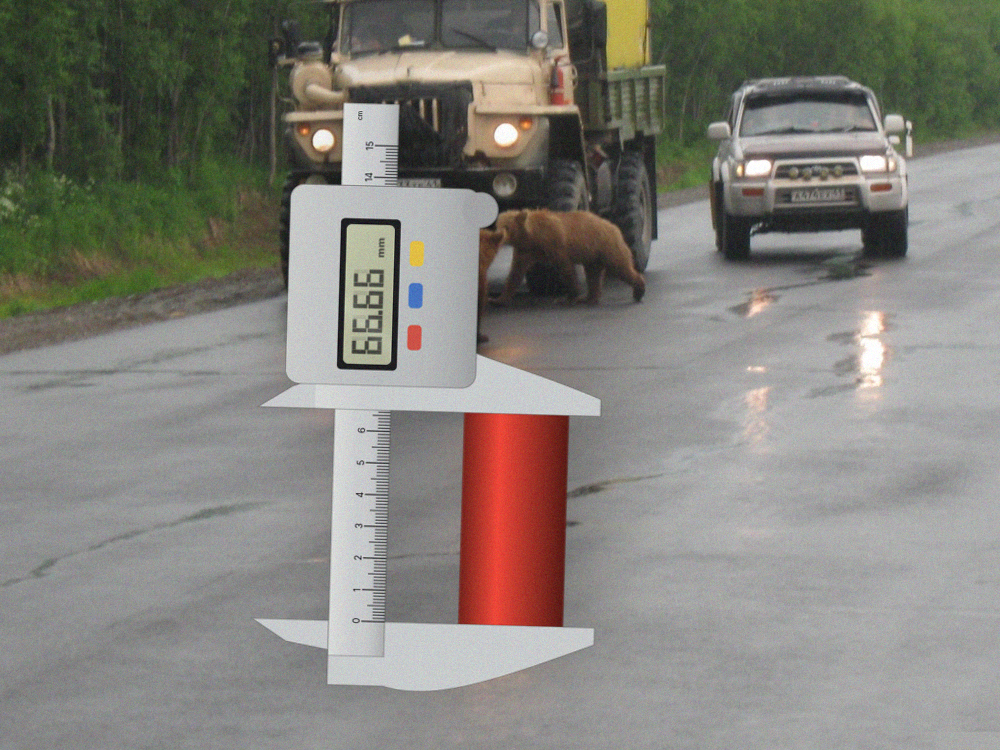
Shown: **66.66** mm
